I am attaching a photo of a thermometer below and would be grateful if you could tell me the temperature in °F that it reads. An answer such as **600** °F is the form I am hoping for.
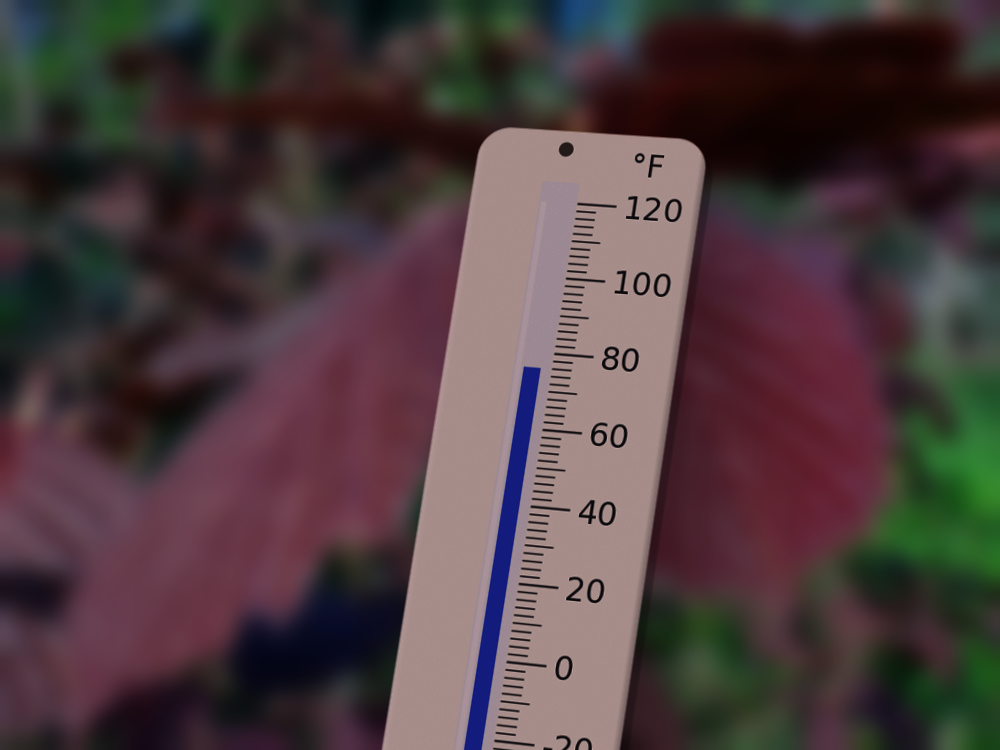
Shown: **76** °F
